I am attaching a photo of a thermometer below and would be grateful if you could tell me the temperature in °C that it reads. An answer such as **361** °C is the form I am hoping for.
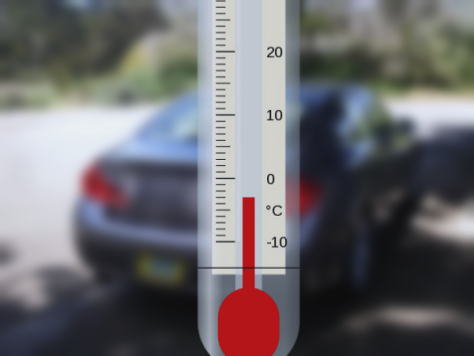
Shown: **-3** °C
